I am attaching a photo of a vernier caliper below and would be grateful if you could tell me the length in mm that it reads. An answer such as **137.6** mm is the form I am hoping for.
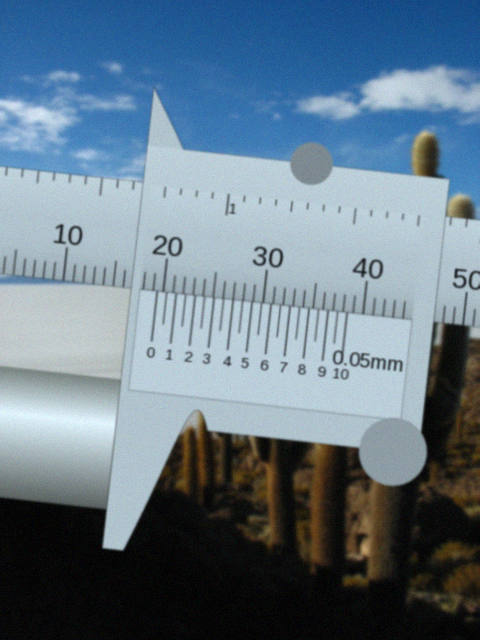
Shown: **19.4** mm
